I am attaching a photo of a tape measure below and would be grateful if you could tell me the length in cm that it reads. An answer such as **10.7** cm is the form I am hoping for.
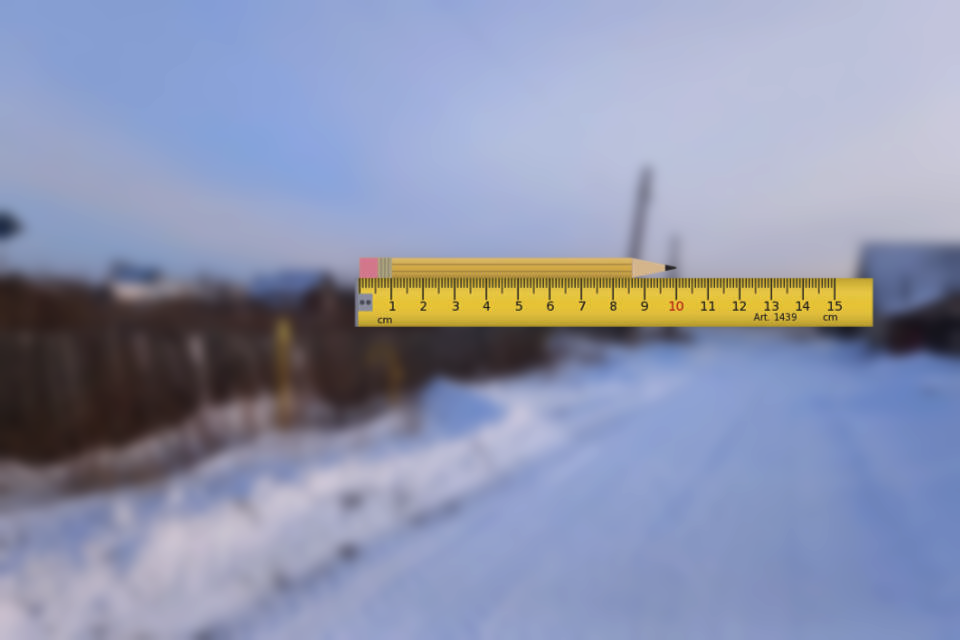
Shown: **10** cm
